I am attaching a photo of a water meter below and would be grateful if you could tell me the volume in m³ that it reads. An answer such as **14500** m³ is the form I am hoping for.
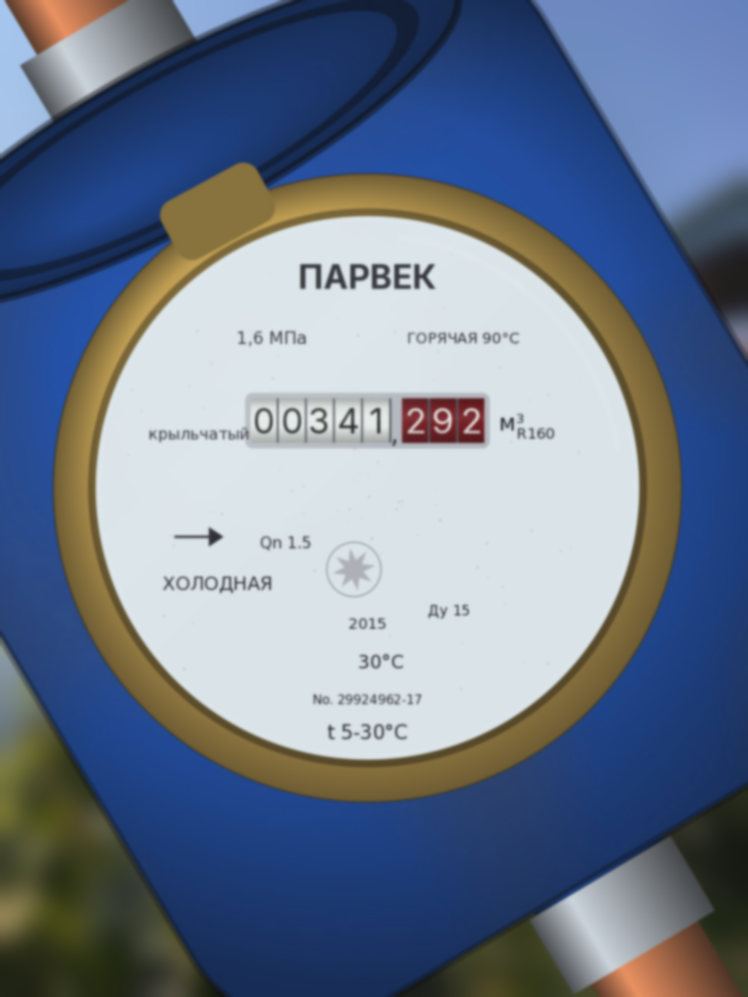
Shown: **341.292** m³
